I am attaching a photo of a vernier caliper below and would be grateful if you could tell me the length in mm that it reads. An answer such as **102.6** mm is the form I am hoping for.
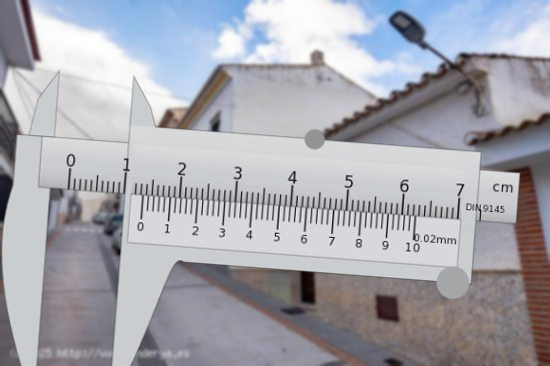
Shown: **13.4** mm
